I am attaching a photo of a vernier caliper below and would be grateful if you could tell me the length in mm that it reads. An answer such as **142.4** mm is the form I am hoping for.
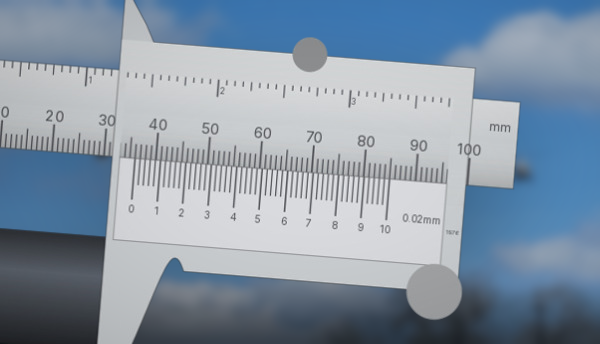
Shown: **36.0** mm
